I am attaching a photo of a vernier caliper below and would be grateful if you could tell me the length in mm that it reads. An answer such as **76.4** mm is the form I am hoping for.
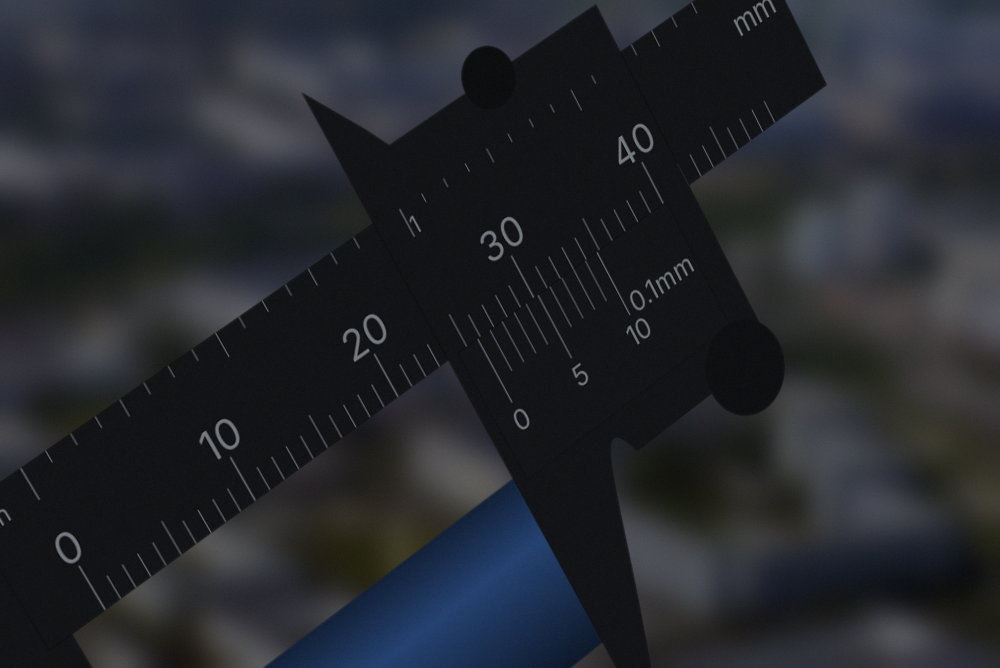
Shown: **25.8** mm
